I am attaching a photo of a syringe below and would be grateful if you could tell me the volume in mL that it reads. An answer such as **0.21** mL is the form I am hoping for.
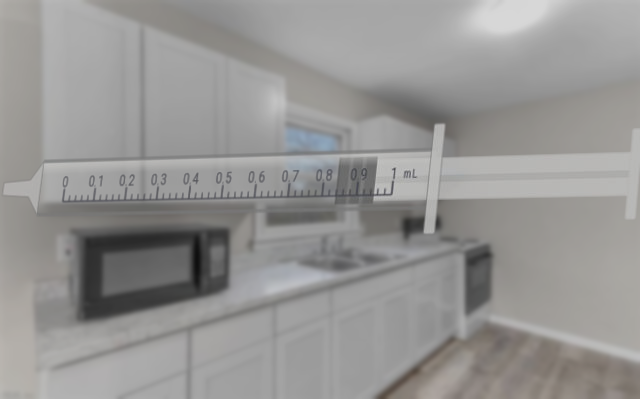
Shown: **0.84** mL
